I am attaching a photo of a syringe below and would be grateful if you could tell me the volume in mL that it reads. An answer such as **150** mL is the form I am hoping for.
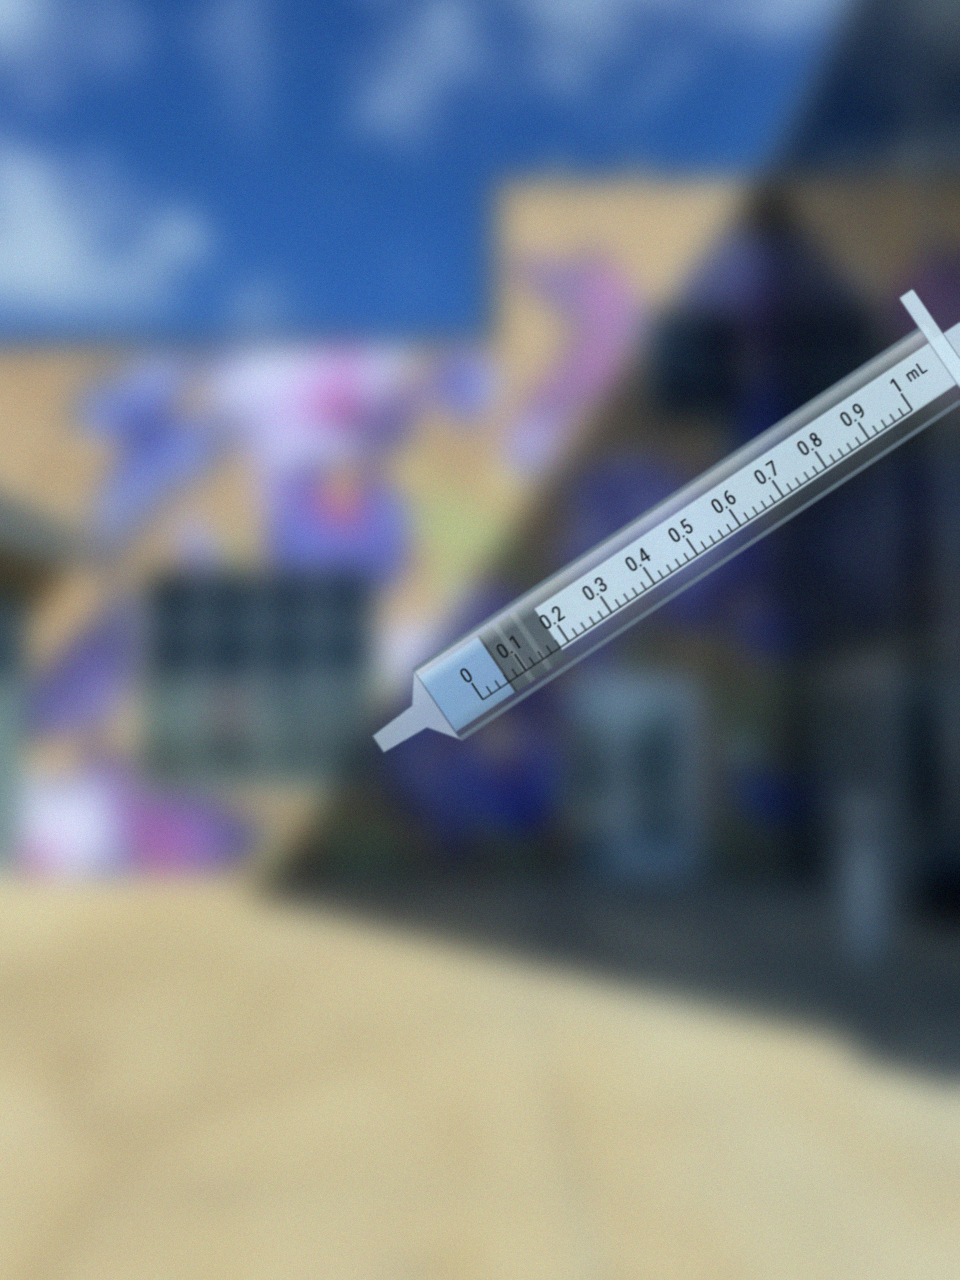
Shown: **0.06** mL
